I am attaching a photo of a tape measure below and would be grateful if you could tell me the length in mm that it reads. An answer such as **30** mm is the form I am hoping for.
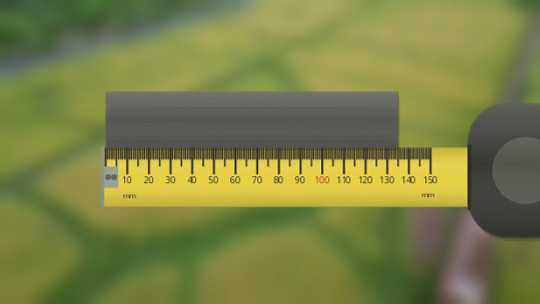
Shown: **135** mm
